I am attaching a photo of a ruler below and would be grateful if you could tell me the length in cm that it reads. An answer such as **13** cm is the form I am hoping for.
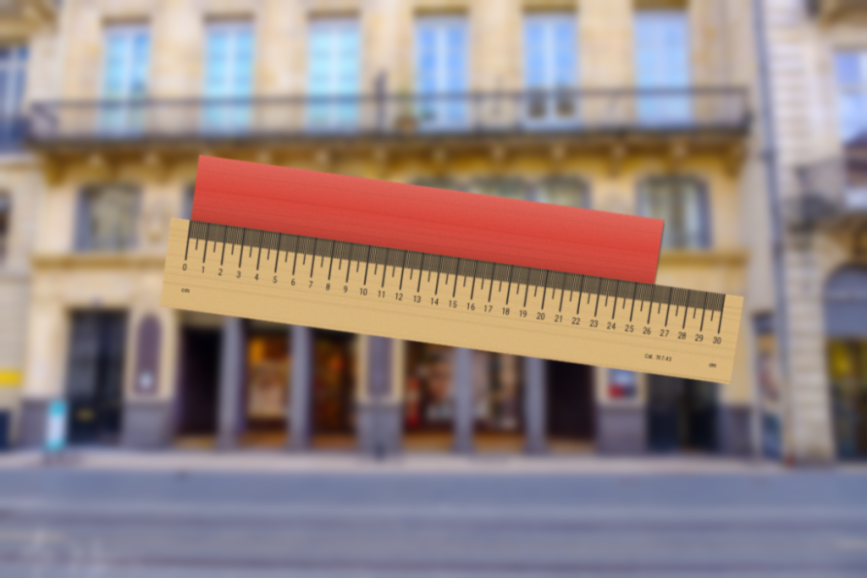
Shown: **26** cm
